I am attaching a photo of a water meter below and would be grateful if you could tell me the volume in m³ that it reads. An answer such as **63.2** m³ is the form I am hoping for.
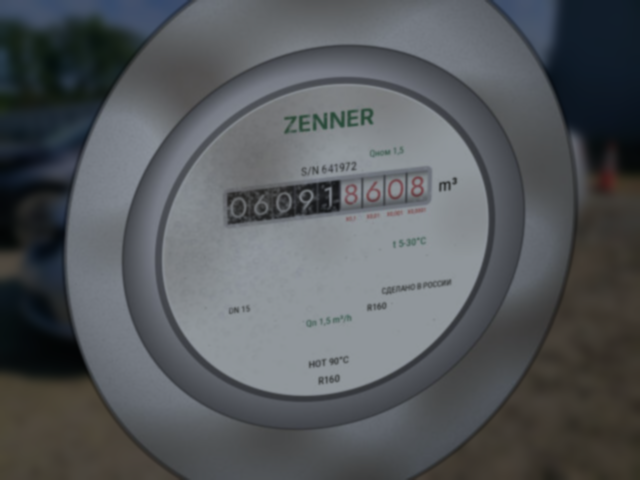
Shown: **6091.8608** m³
